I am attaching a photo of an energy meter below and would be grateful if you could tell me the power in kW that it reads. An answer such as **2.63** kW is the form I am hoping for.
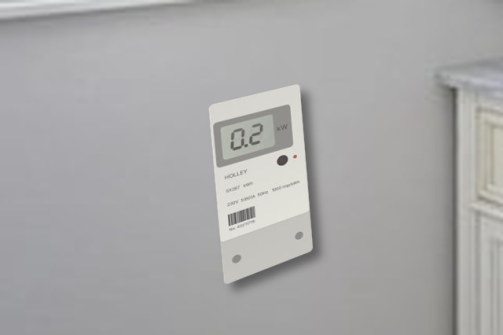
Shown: **0.2** kW
